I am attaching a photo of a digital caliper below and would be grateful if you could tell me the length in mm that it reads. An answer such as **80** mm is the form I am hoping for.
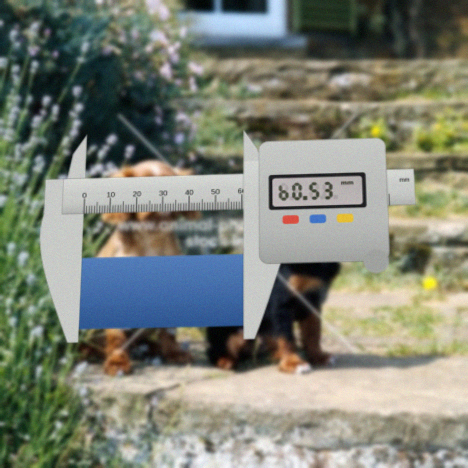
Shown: **60.53** mm
